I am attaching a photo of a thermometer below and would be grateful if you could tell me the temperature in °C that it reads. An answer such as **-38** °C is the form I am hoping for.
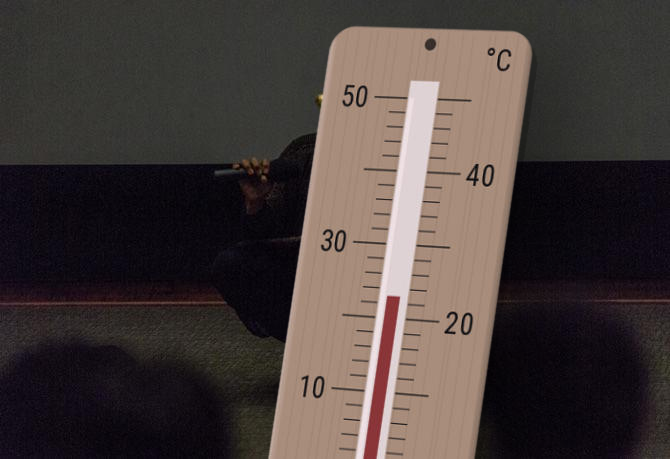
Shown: **23** °C
